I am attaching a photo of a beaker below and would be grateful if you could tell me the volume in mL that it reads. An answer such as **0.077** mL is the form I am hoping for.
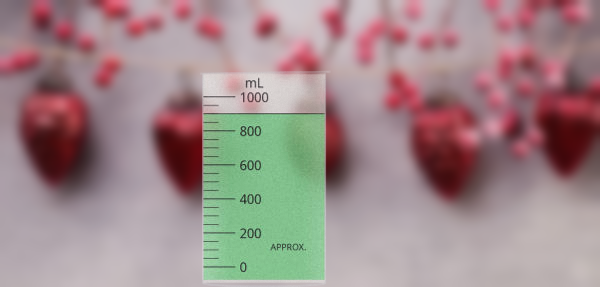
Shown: **900** mL
